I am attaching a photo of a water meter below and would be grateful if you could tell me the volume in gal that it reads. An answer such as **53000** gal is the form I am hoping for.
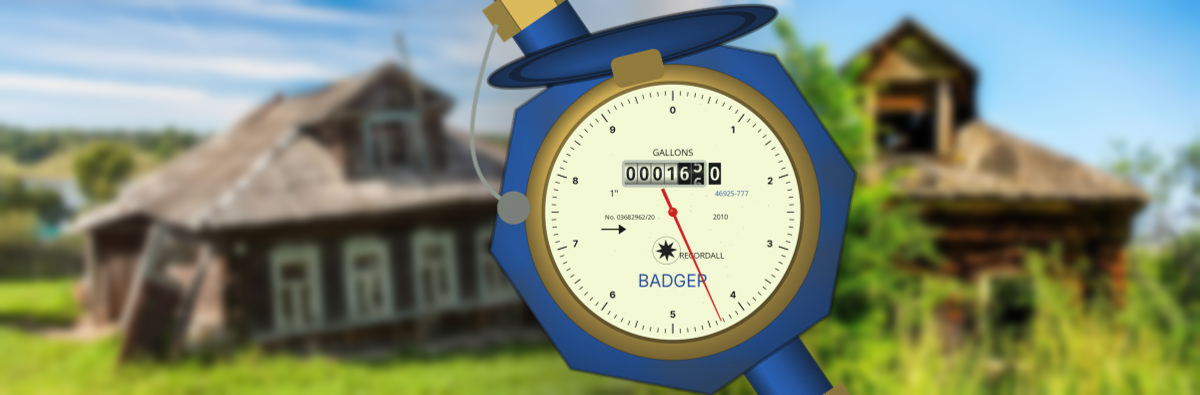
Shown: **1654.3** gal
